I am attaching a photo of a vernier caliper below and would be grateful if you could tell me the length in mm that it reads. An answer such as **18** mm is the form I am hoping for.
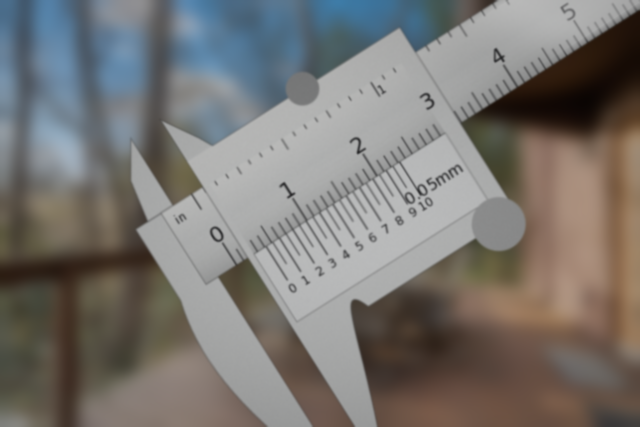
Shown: **4.2** mm
